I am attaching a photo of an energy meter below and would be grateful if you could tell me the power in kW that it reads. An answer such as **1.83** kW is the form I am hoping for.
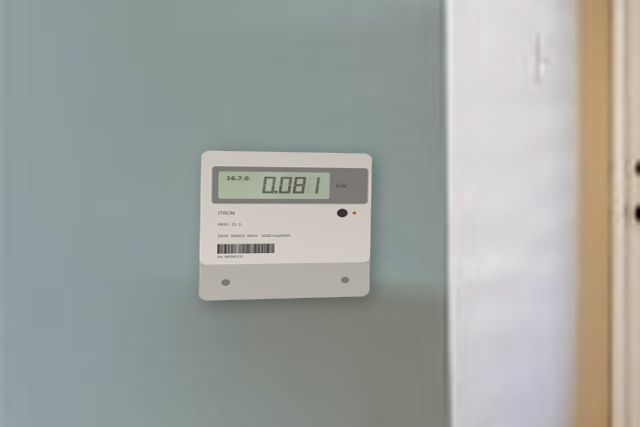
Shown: **0.081** kW
